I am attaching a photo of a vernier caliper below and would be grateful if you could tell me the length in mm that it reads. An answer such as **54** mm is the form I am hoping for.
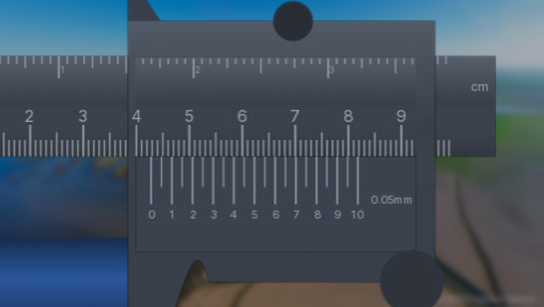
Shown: **42.8** mm
